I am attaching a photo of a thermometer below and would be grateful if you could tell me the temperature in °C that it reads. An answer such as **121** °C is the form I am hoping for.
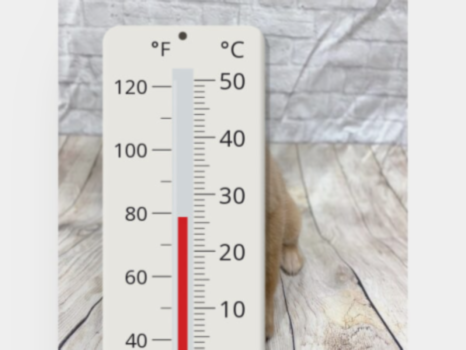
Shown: **26** °C
